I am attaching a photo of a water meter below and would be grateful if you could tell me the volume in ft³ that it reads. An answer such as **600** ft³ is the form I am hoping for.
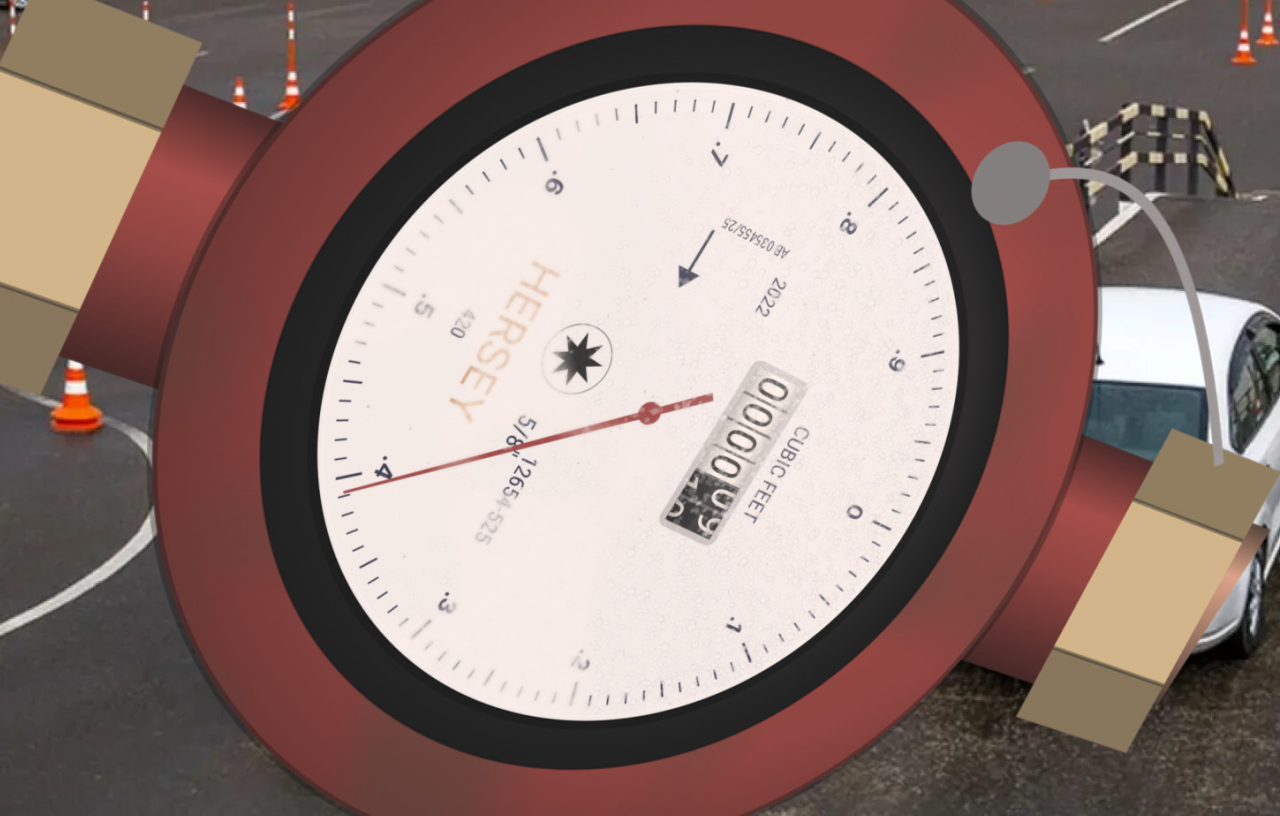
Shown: **9.39** ft³
